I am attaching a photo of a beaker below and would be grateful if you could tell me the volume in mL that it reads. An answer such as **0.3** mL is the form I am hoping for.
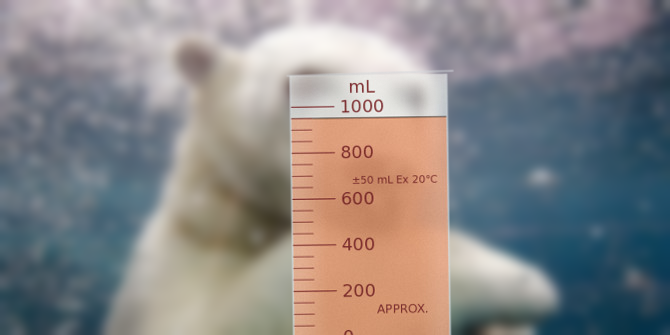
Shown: **950** mL
